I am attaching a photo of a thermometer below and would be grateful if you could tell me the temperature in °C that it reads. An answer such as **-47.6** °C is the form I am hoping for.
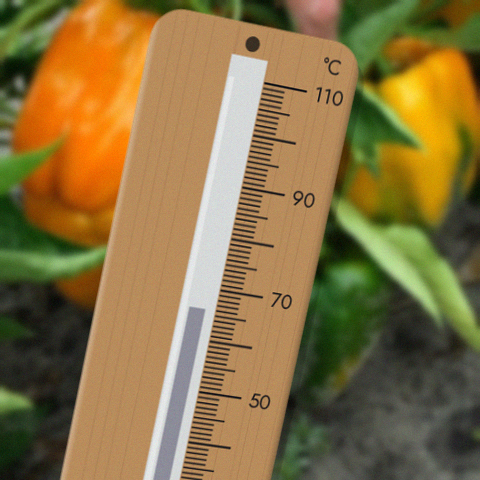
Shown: **66** °C
